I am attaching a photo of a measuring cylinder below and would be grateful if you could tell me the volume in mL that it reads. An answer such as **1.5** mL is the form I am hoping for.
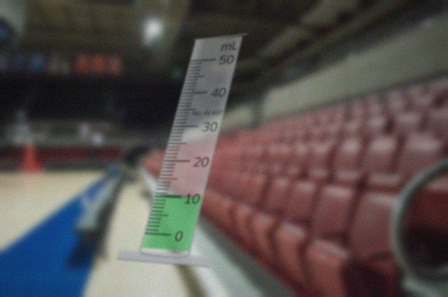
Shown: **10** mL
